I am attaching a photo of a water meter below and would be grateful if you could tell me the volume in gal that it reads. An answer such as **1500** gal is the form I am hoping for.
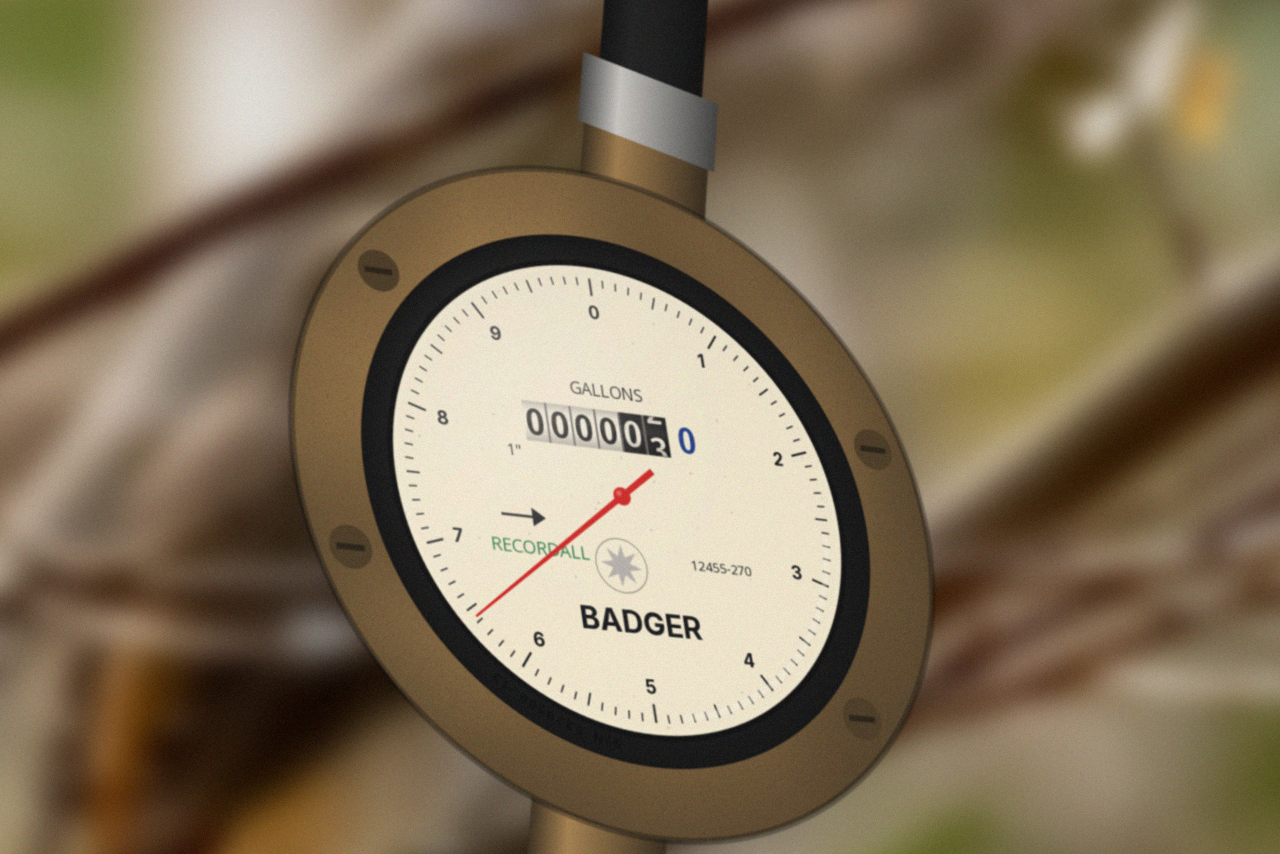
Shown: **26.4** gal
